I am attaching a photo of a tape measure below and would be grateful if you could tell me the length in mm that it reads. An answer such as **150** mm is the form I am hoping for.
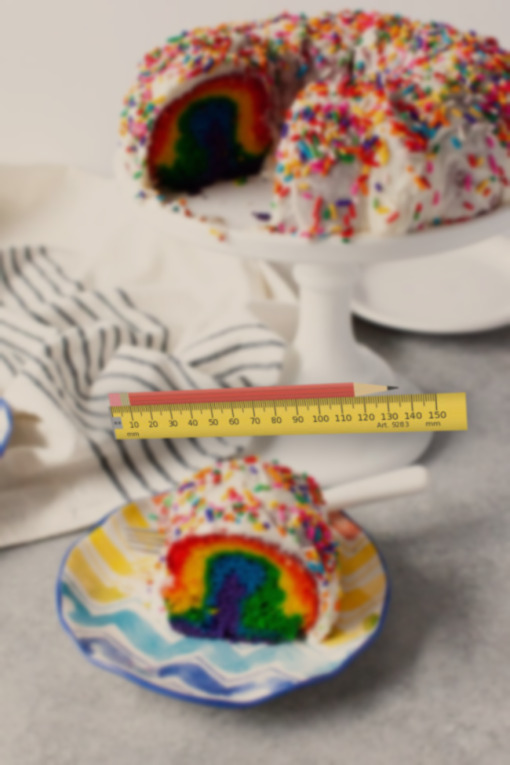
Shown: **135** mm
